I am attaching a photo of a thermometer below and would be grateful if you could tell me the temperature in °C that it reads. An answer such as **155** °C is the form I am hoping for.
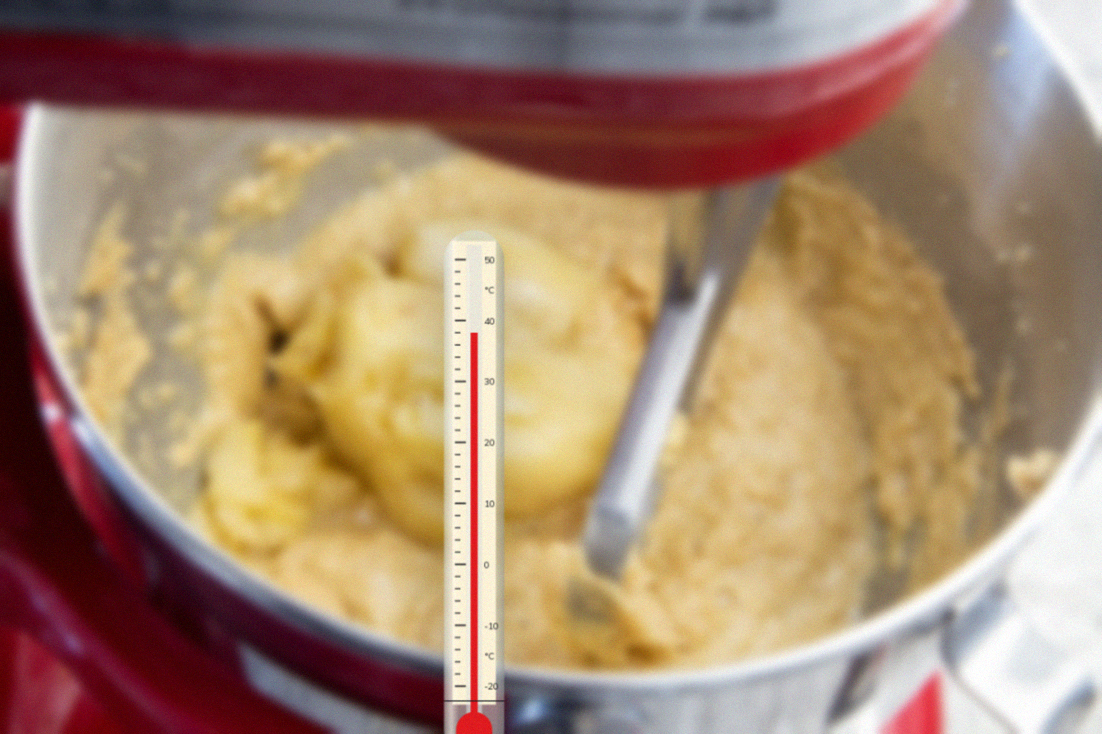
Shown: **38** °C
